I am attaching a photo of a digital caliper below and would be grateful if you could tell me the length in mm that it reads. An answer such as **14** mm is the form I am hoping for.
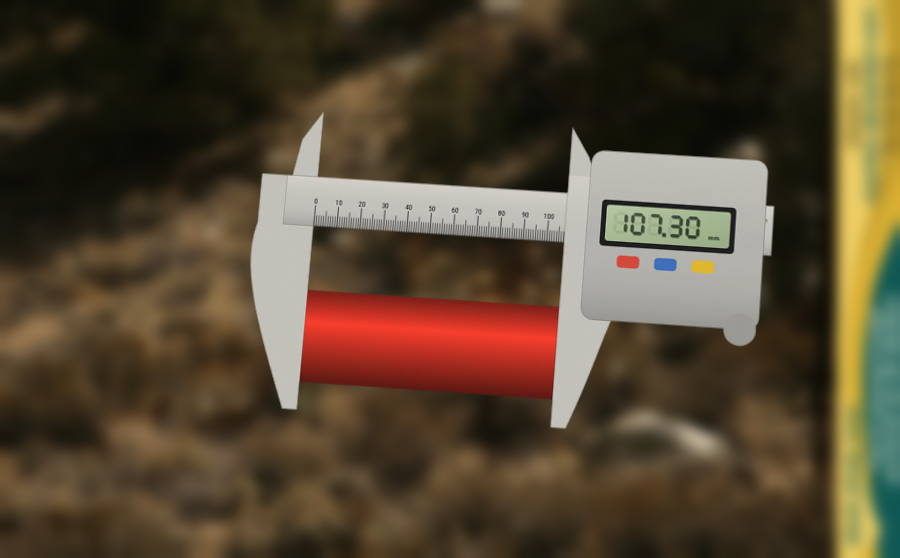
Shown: **107.30** mm
